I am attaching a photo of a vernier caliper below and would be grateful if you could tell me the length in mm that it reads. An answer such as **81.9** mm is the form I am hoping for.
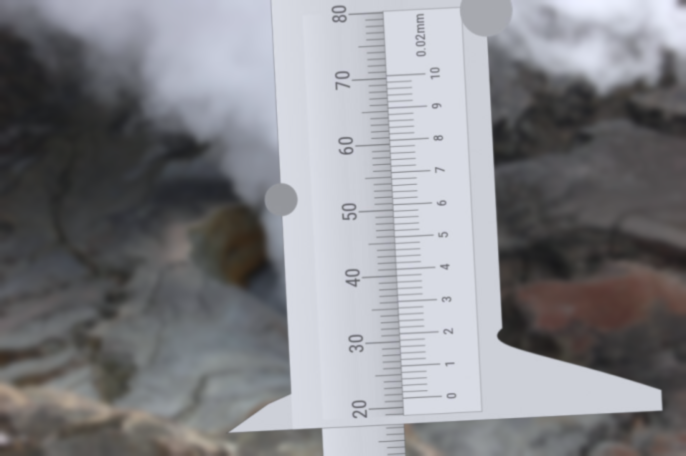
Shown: **21.4** mm
